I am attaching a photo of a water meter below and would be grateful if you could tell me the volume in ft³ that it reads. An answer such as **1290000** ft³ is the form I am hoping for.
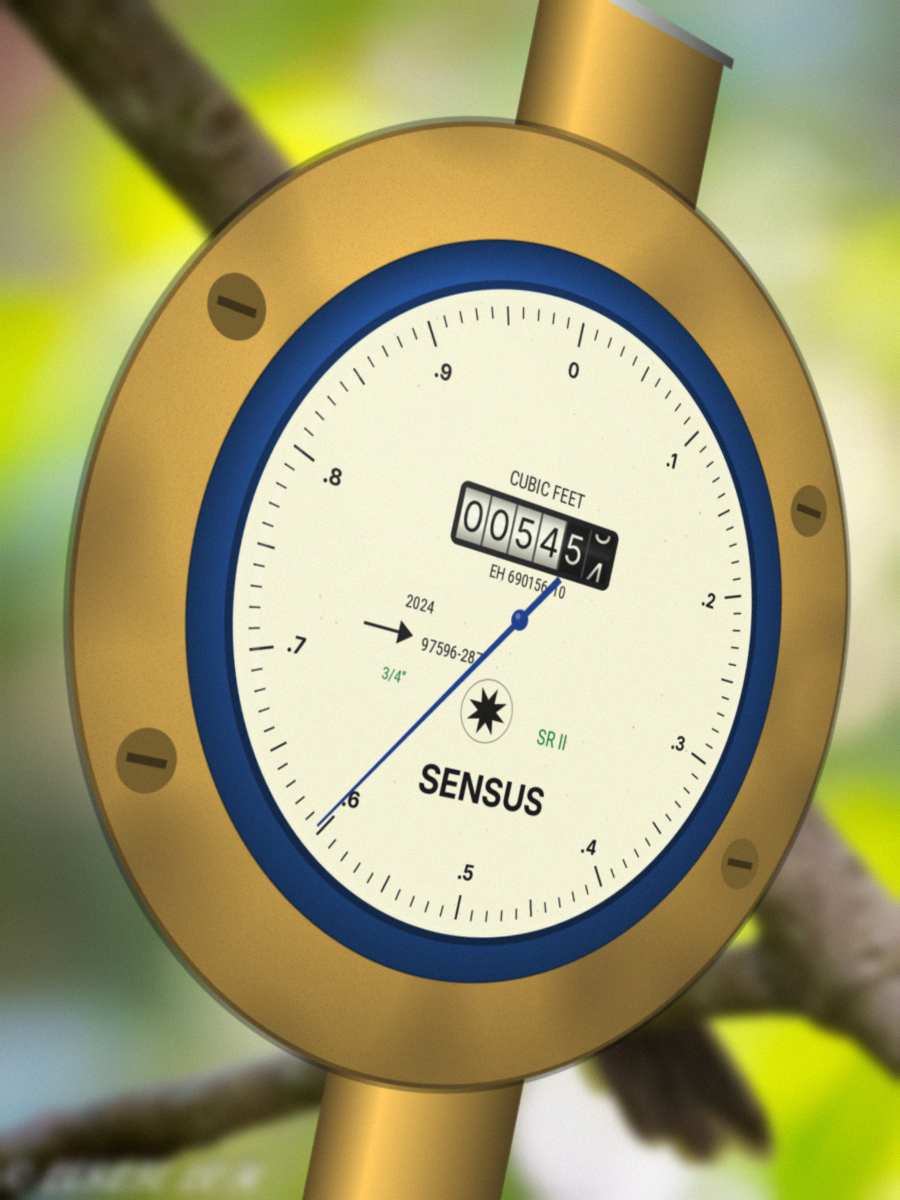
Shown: **5453.60** ft³
